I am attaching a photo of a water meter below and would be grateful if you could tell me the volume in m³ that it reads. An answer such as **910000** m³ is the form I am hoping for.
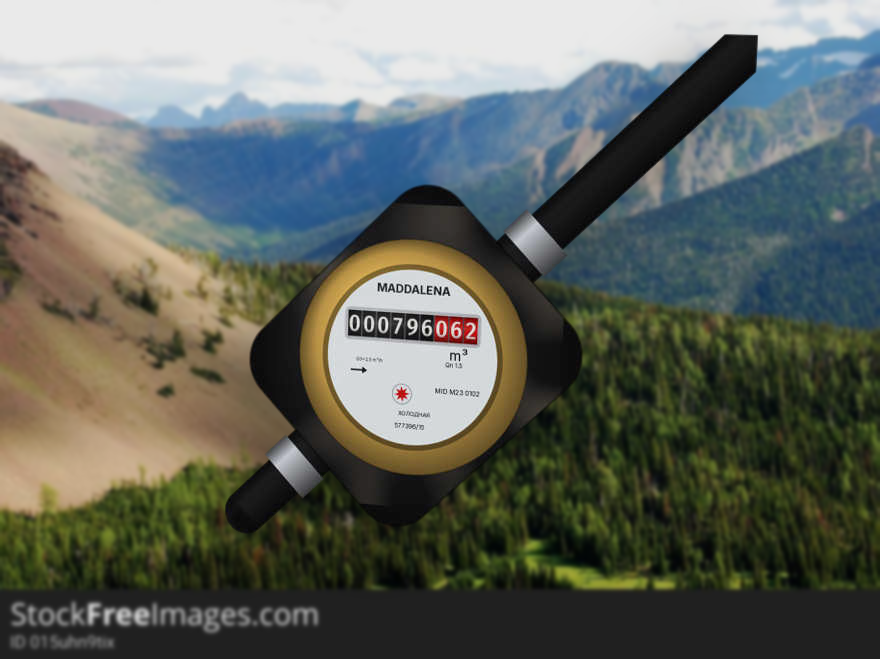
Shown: **796.062** m³
